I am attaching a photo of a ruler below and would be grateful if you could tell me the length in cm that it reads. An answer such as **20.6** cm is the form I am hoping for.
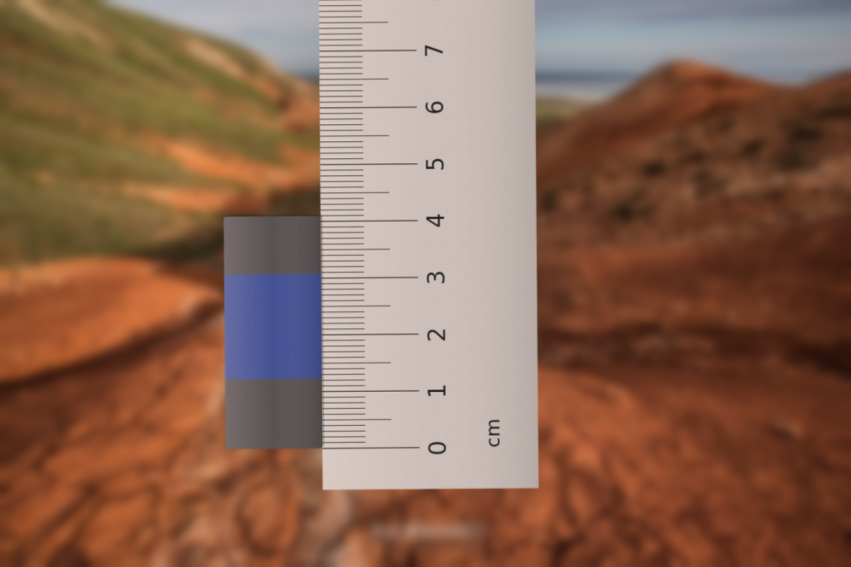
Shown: **4.1** cm
